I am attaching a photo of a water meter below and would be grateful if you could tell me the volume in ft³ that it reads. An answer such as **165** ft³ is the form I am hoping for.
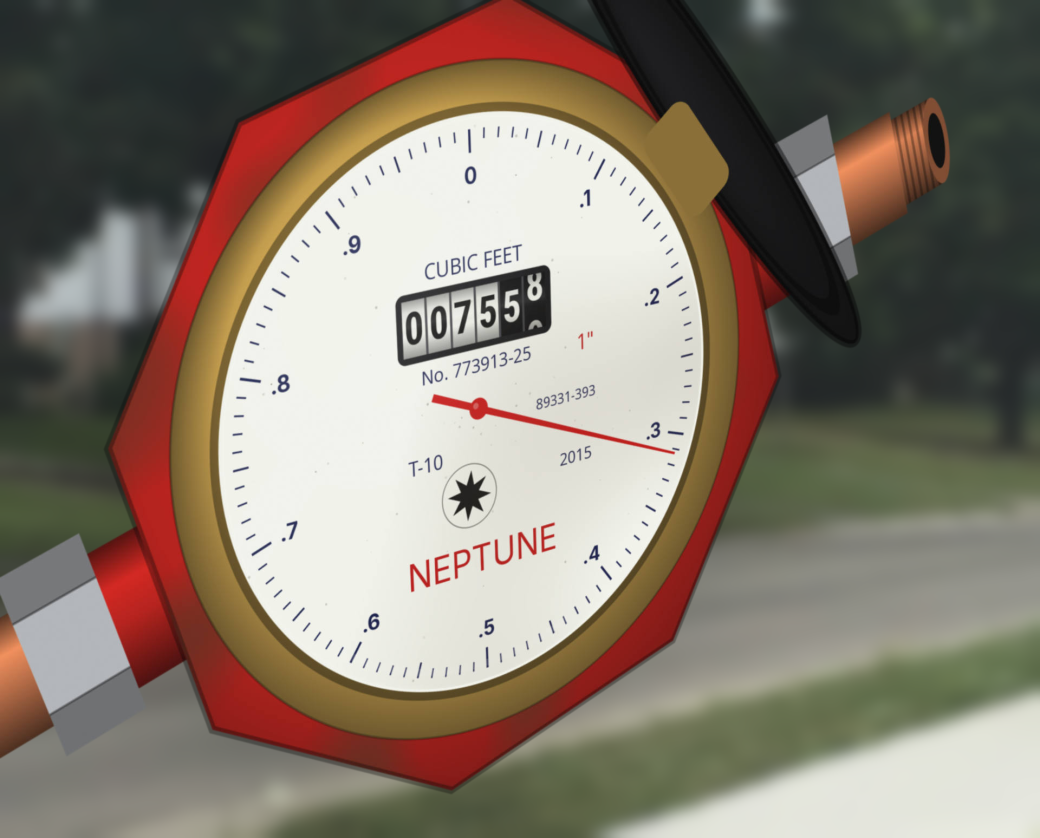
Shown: **7558.31** ft³
